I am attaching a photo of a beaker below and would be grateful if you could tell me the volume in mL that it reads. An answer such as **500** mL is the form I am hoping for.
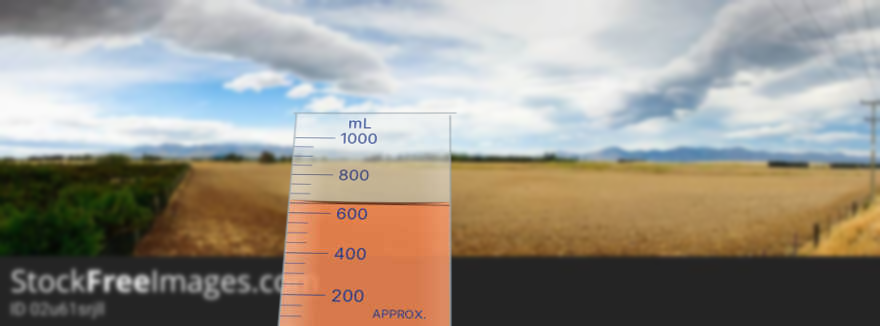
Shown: **650** mL
